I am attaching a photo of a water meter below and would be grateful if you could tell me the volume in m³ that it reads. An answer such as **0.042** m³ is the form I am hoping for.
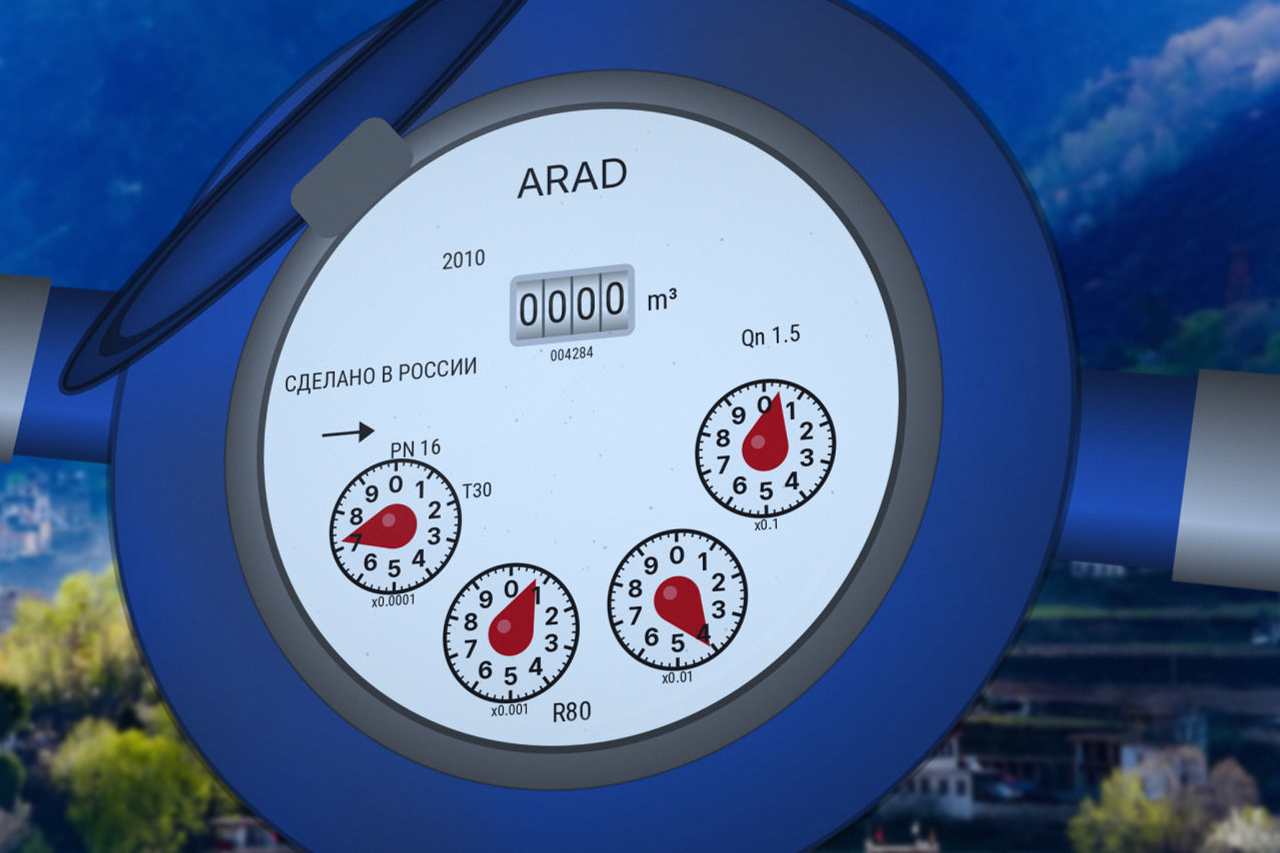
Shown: **0.0407** m³
